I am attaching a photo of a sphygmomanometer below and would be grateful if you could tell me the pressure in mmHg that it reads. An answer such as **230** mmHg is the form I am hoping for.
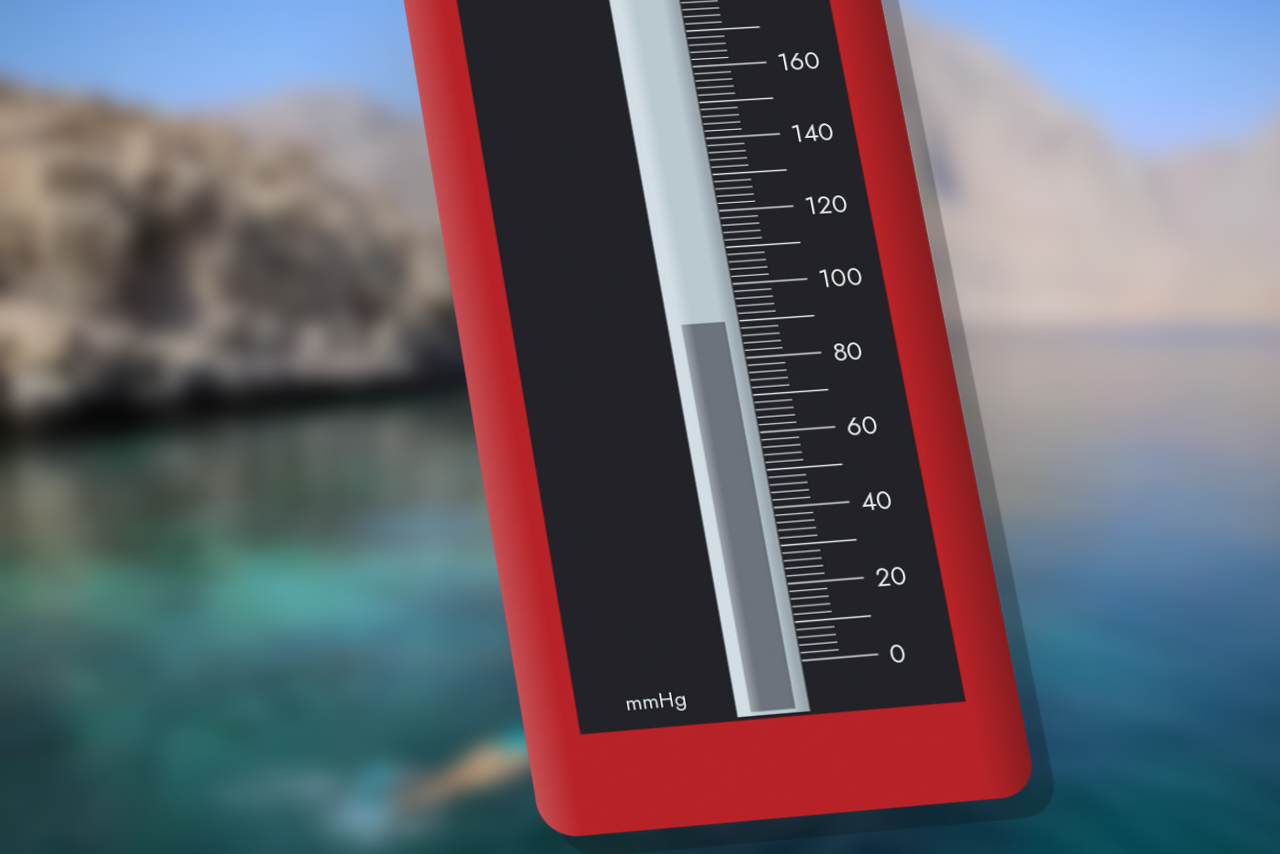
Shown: **90** mmHg
